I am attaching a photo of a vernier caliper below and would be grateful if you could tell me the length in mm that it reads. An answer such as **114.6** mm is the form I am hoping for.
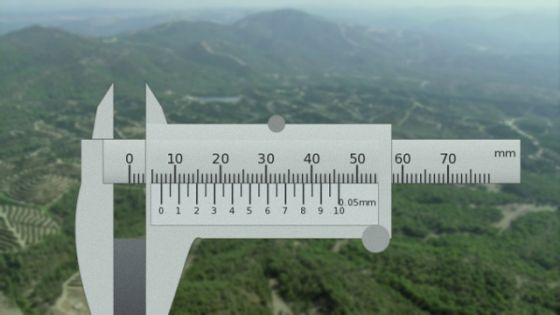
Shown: **7.0** mm
